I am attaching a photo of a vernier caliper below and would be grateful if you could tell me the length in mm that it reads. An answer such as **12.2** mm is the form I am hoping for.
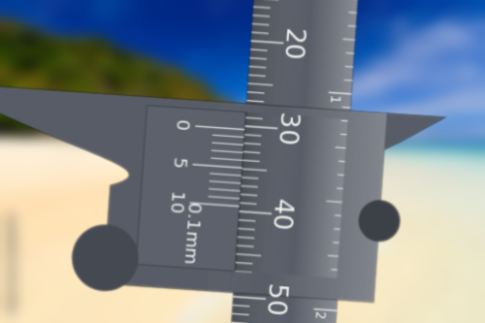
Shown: **30.4** mm
